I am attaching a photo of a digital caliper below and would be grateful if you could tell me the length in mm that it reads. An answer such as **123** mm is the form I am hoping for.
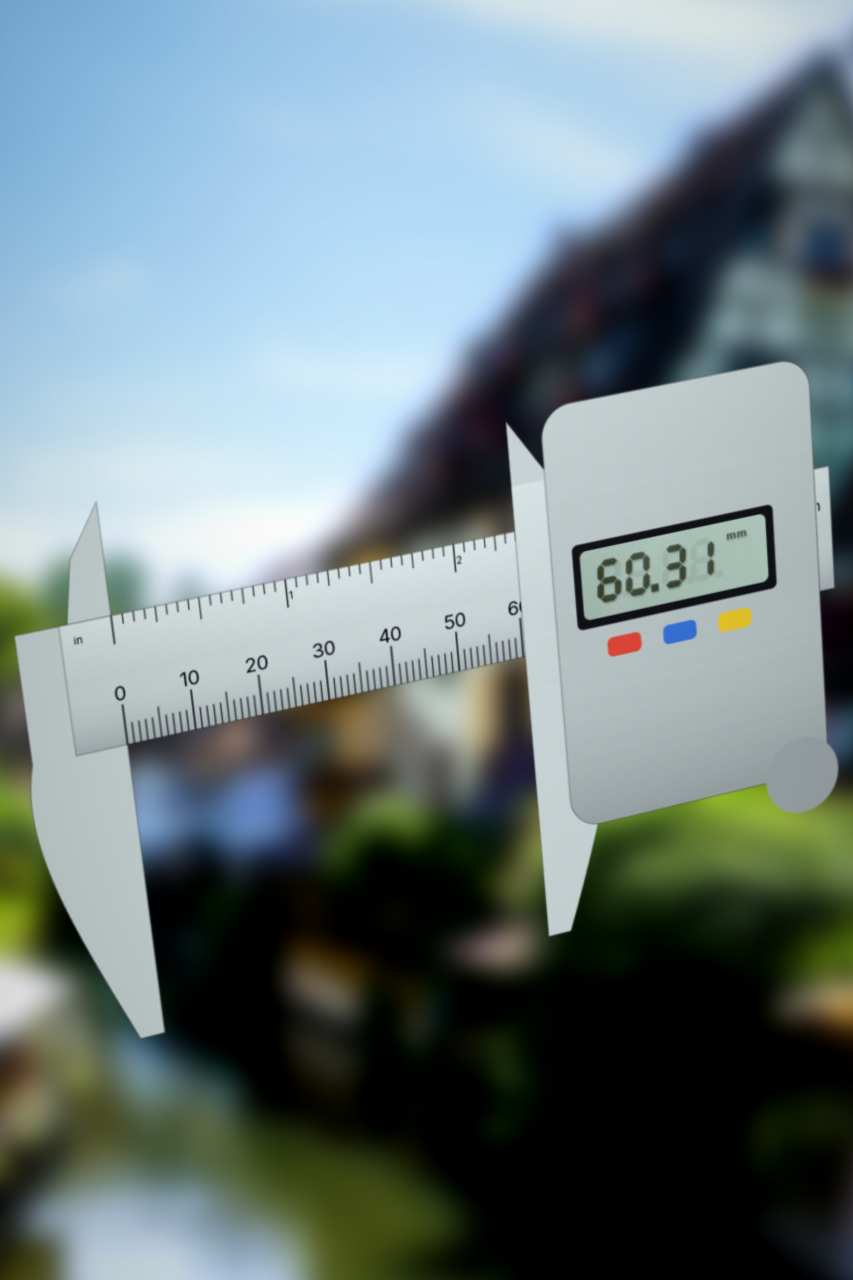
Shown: **60.31** mm
